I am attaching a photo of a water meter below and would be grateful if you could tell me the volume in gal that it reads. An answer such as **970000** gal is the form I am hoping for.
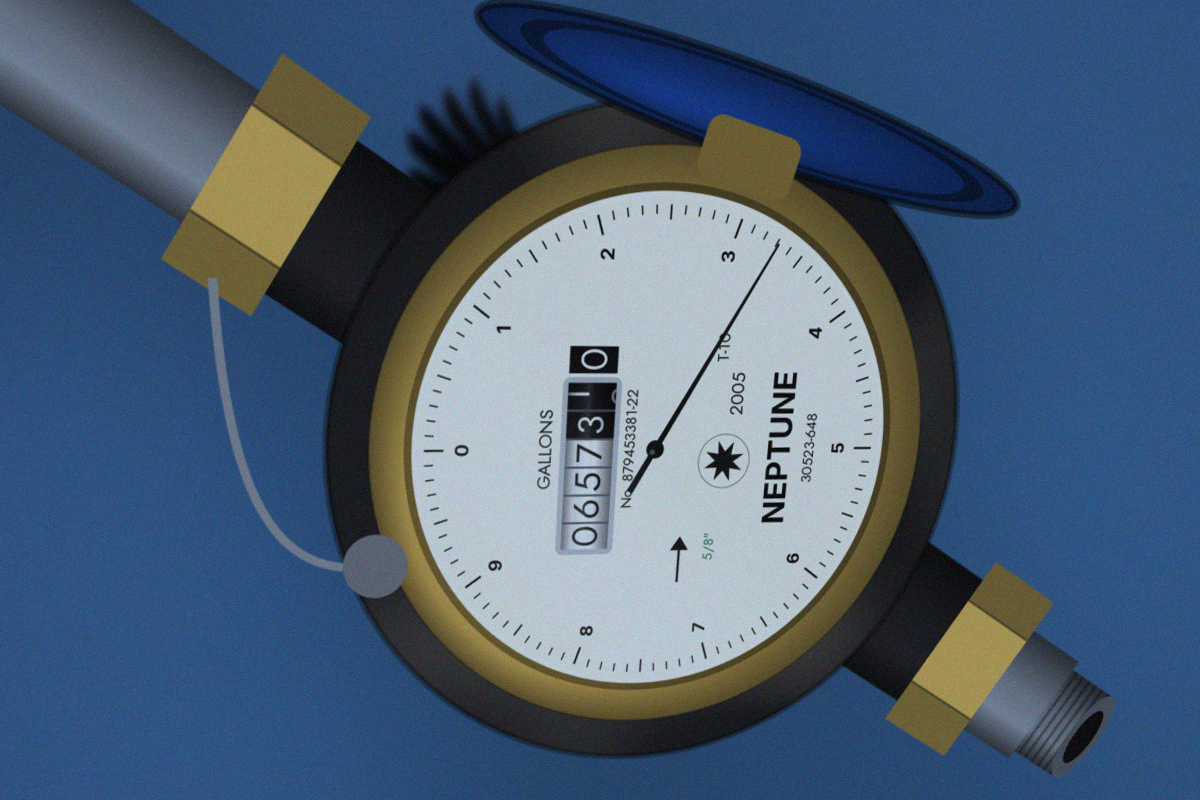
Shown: **657313.3** gal
